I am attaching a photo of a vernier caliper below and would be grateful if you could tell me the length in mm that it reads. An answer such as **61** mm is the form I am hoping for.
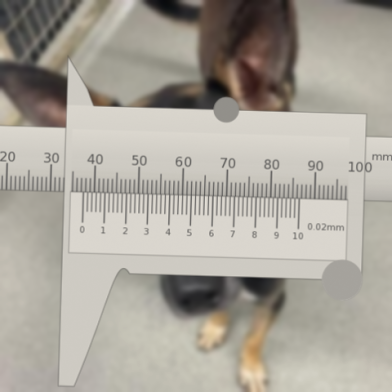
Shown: **37.5** mm
